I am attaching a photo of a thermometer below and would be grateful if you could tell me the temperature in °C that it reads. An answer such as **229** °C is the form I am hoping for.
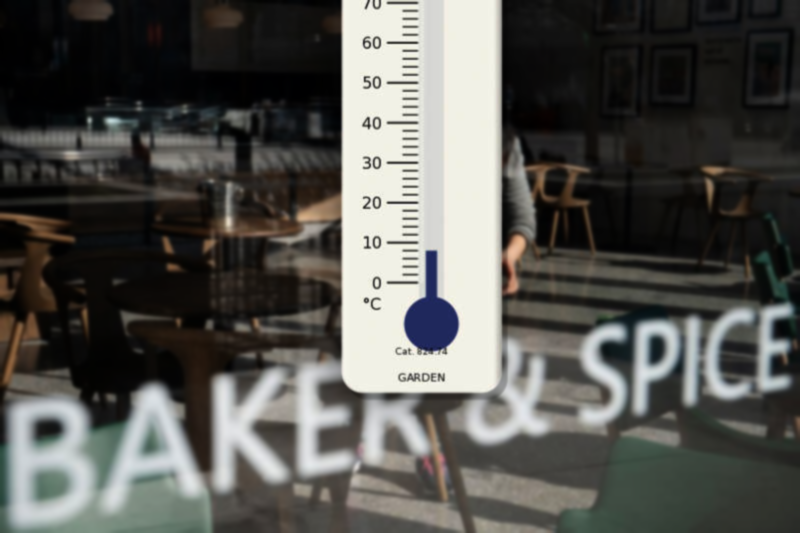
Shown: **8** °C
